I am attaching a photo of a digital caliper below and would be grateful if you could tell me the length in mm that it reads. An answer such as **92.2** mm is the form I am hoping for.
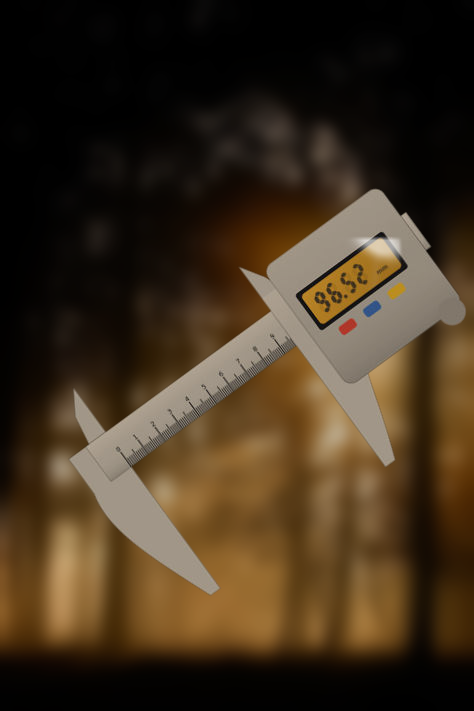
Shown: **96.52** mm
